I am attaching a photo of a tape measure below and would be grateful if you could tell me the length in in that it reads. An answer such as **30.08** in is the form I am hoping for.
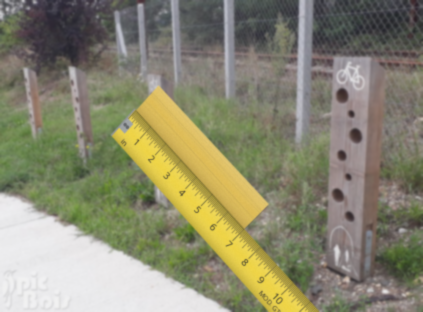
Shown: **7** in
